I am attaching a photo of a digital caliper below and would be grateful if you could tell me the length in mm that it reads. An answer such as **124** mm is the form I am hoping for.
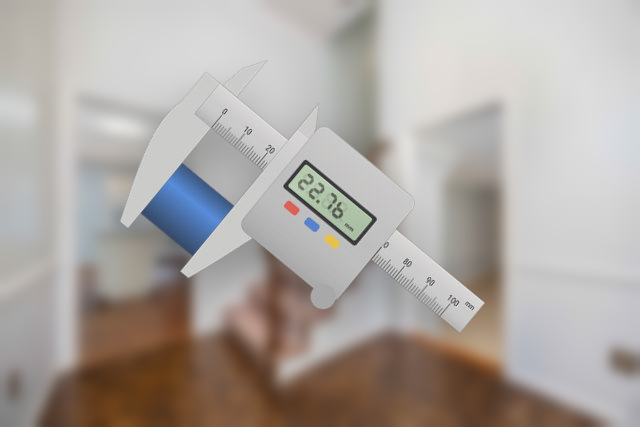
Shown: **22.76** mm
